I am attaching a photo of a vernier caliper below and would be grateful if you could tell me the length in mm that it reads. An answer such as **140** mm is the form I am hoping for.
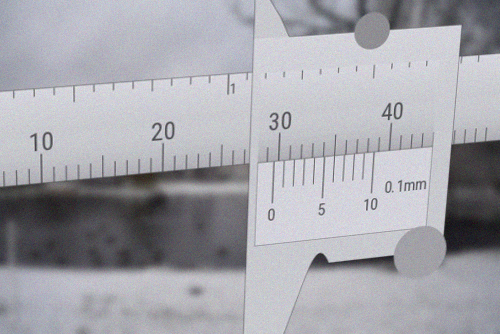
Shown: **29.6** mm
